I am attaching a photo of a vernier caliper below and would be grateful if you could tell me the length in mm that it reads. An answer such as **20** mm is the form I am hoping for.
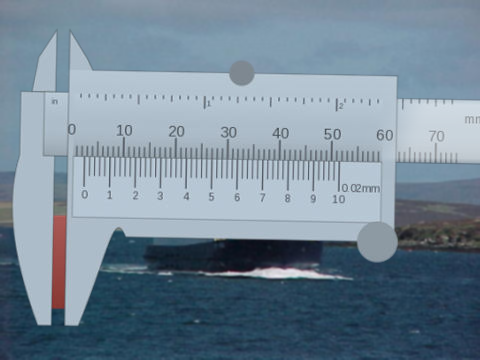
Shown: **2.5** mm
